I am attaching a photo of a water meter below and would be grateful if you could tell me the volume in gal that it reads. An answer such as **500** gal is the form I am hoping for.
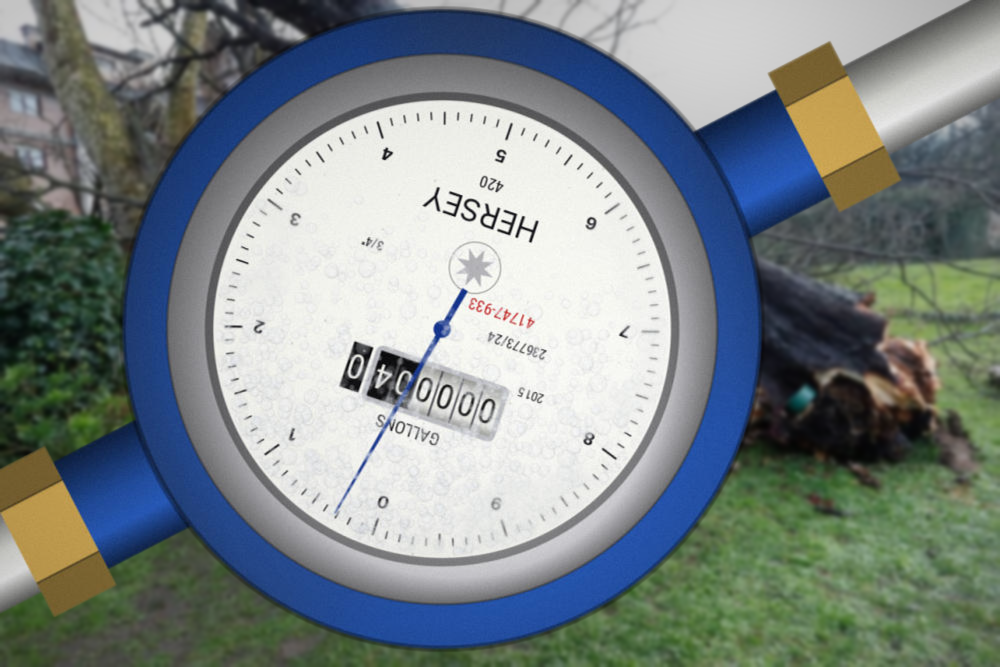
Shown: **40.3** gal
